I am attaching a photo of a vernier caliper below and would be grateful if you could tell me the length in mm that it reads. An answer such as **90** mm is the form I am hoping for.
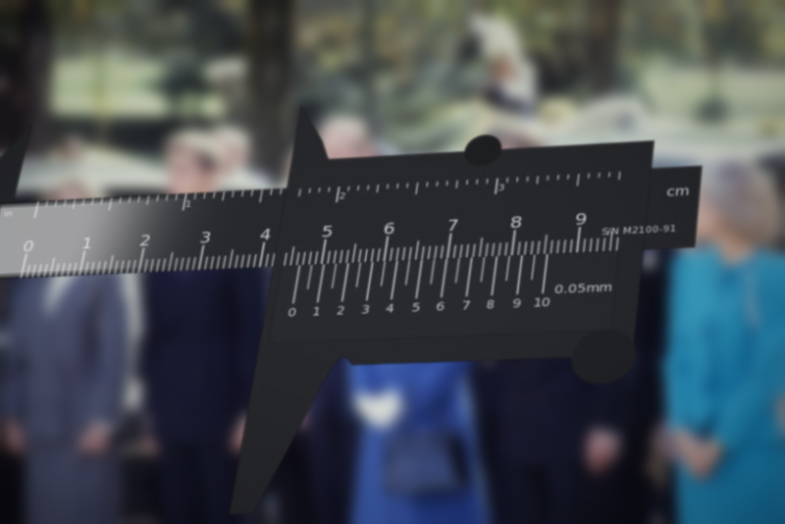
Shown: **46.5** mm
